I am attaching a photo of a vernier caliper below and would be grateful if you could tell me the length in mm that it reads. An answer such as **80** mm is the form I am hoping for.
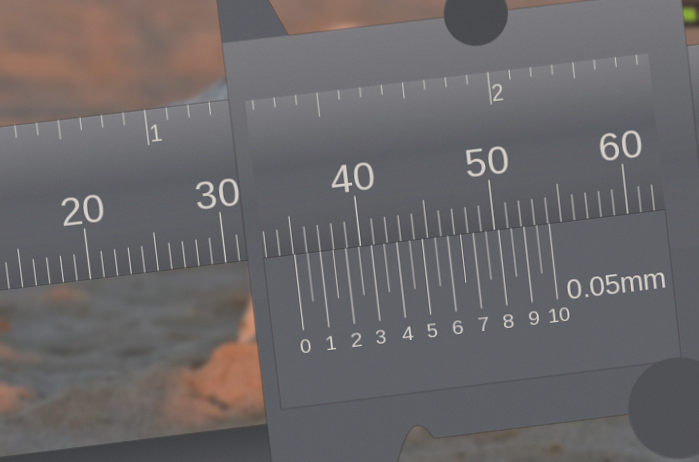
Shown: **35.1** mm
